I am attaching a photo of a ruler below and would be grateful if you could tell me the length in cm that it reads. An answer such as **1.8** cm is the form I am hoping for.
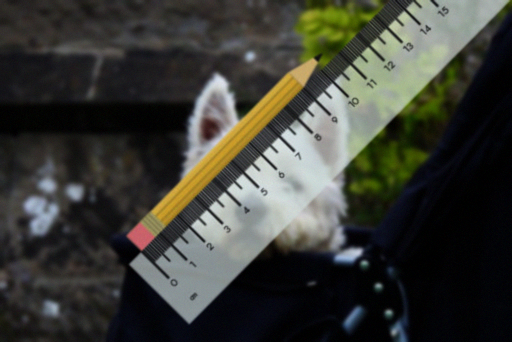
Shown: **10.5** cm
